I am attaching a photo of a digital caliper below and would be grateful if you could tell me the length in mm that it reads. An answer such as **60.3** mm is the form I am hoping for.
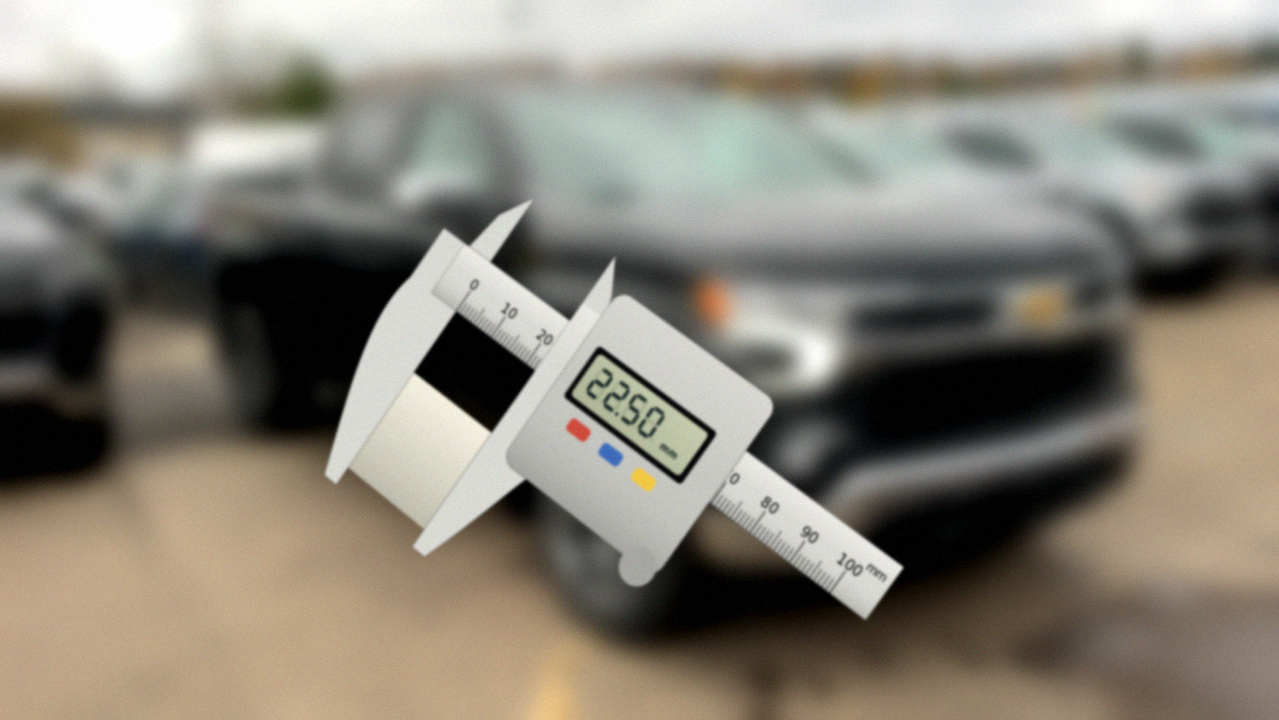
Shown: **22.50** mm
